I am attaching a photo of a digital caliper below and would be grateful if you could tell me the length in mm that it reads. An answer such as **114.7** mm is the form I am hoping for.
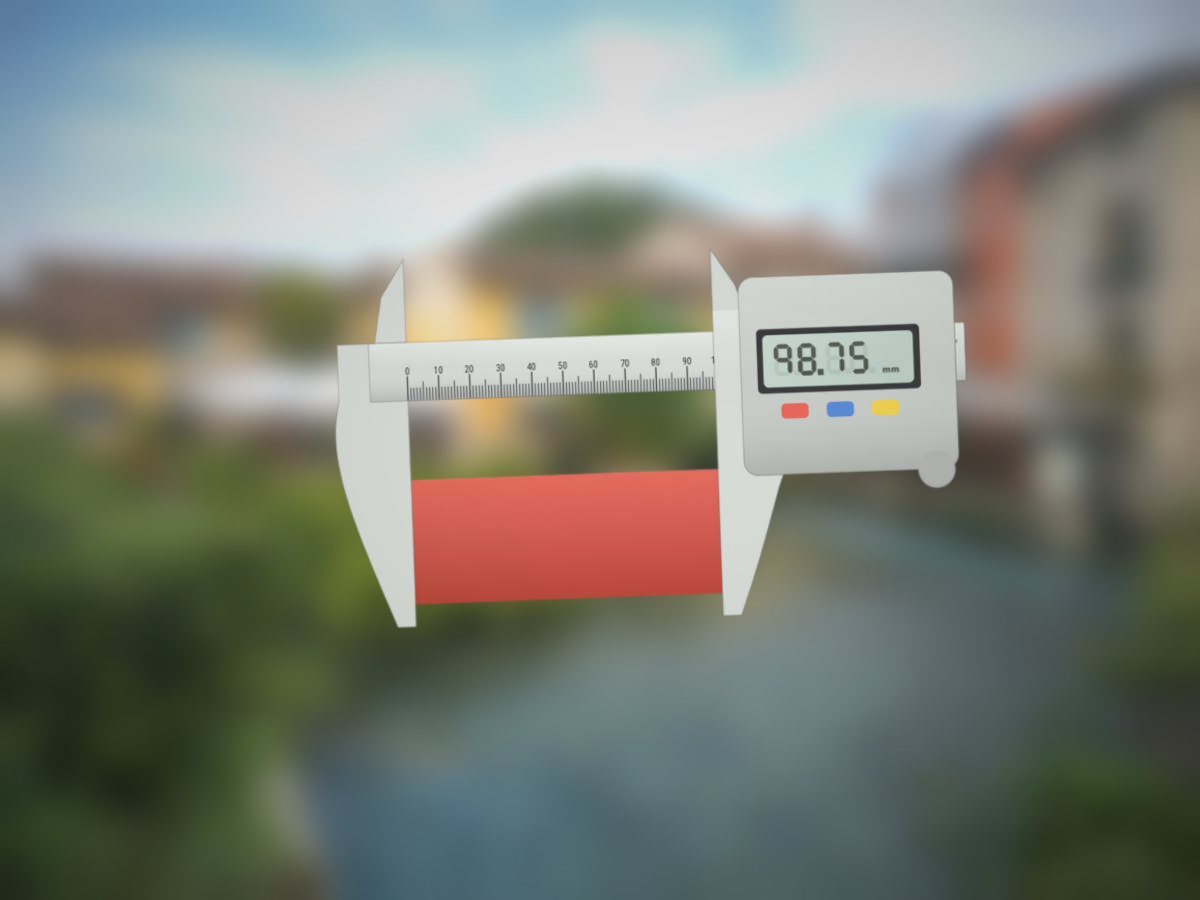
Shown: **98.75** mm
